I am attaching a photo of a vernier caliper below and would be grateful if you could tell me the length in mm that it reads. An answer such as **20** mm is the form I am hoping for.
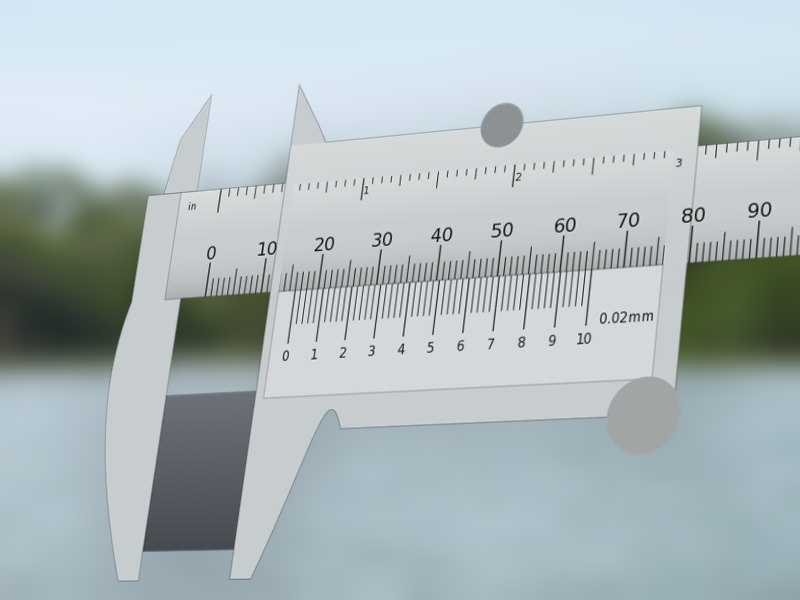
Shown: **16.0** mm
